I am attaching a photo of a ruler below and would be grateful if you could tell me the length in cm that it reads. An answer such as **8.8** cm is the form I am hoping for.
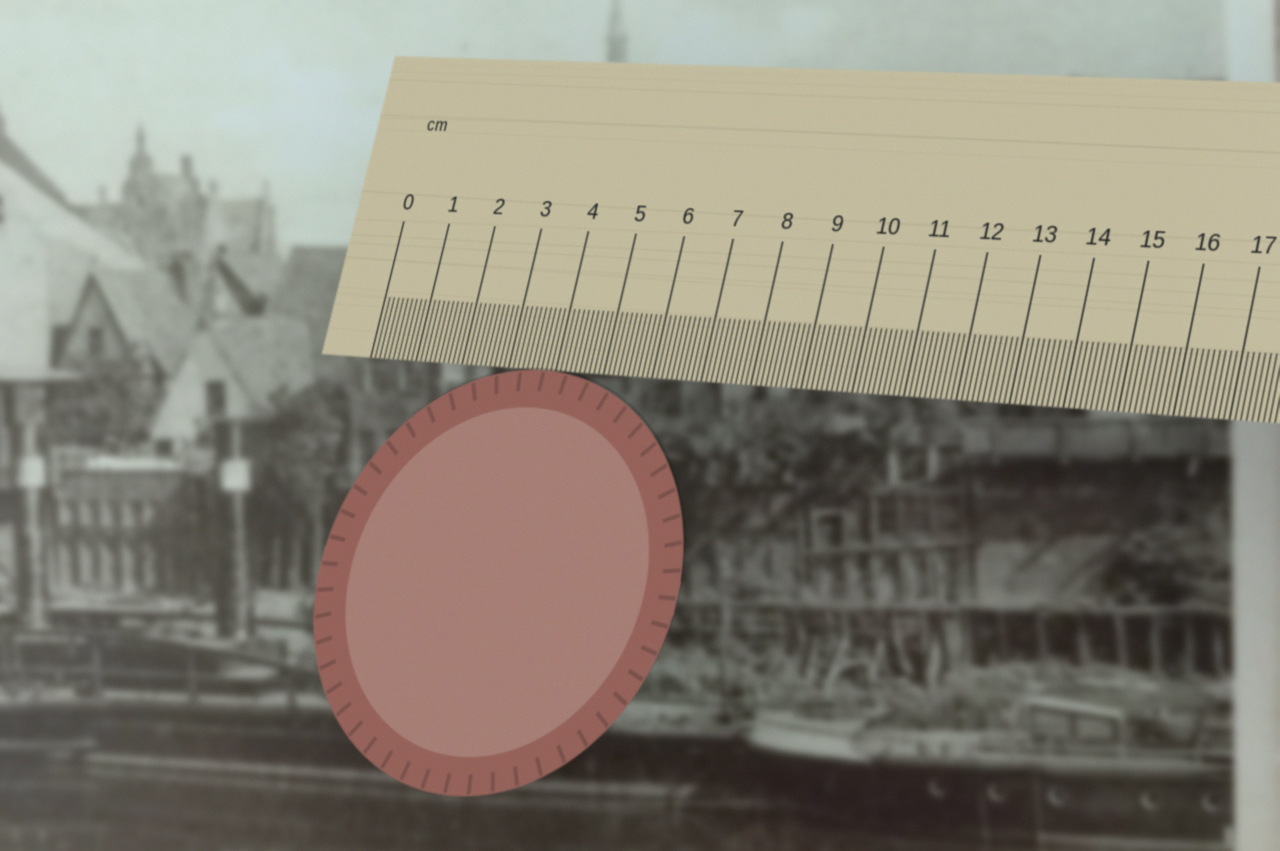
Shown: **7.5** cm
